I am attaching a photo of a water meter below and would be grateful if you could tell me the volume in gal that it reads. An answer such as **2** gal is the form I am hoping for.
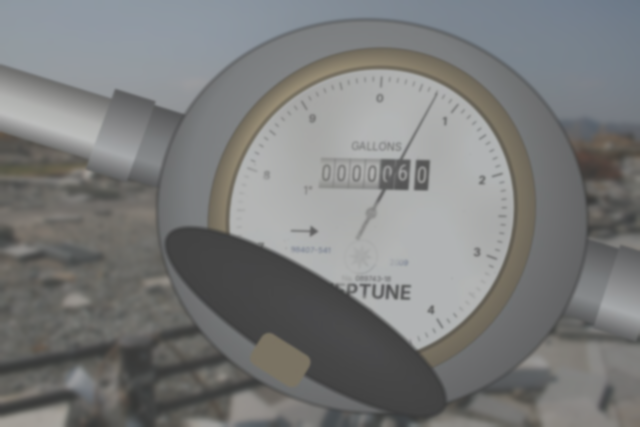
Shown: **60.7** gal
